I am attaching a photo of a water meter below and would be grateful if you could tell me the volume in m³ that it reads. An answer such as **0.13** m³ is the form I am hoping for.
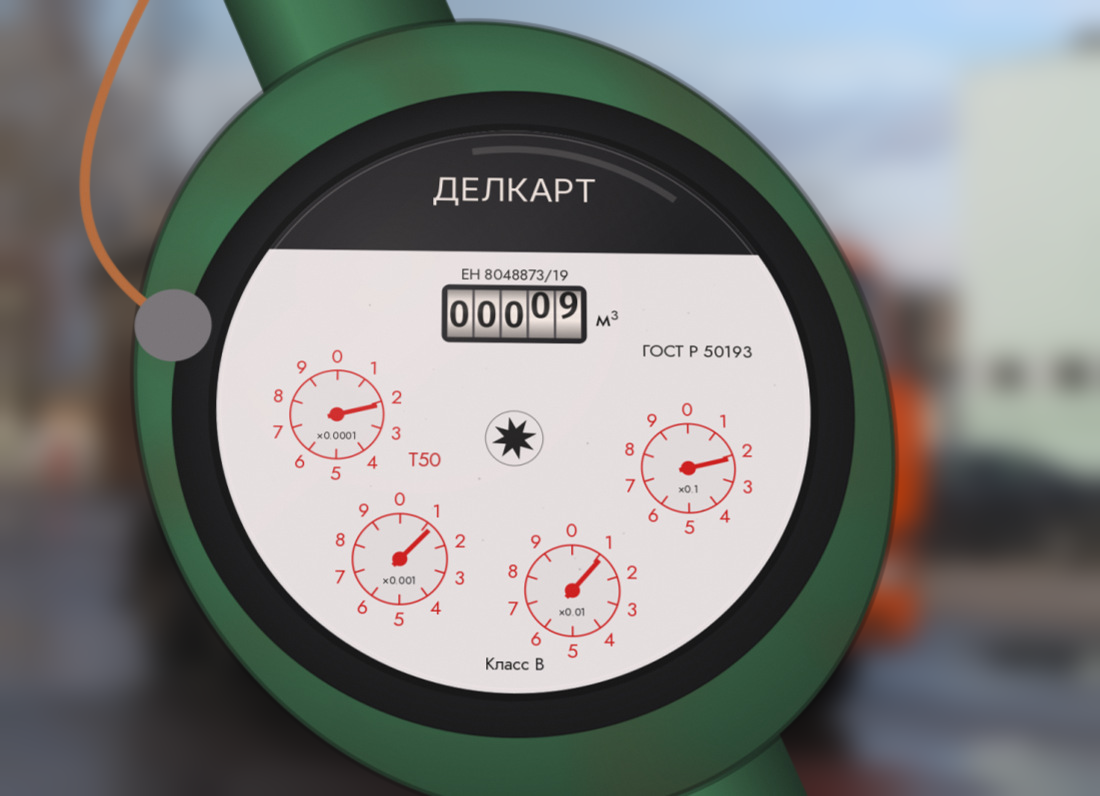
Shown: **9.2112** m³
